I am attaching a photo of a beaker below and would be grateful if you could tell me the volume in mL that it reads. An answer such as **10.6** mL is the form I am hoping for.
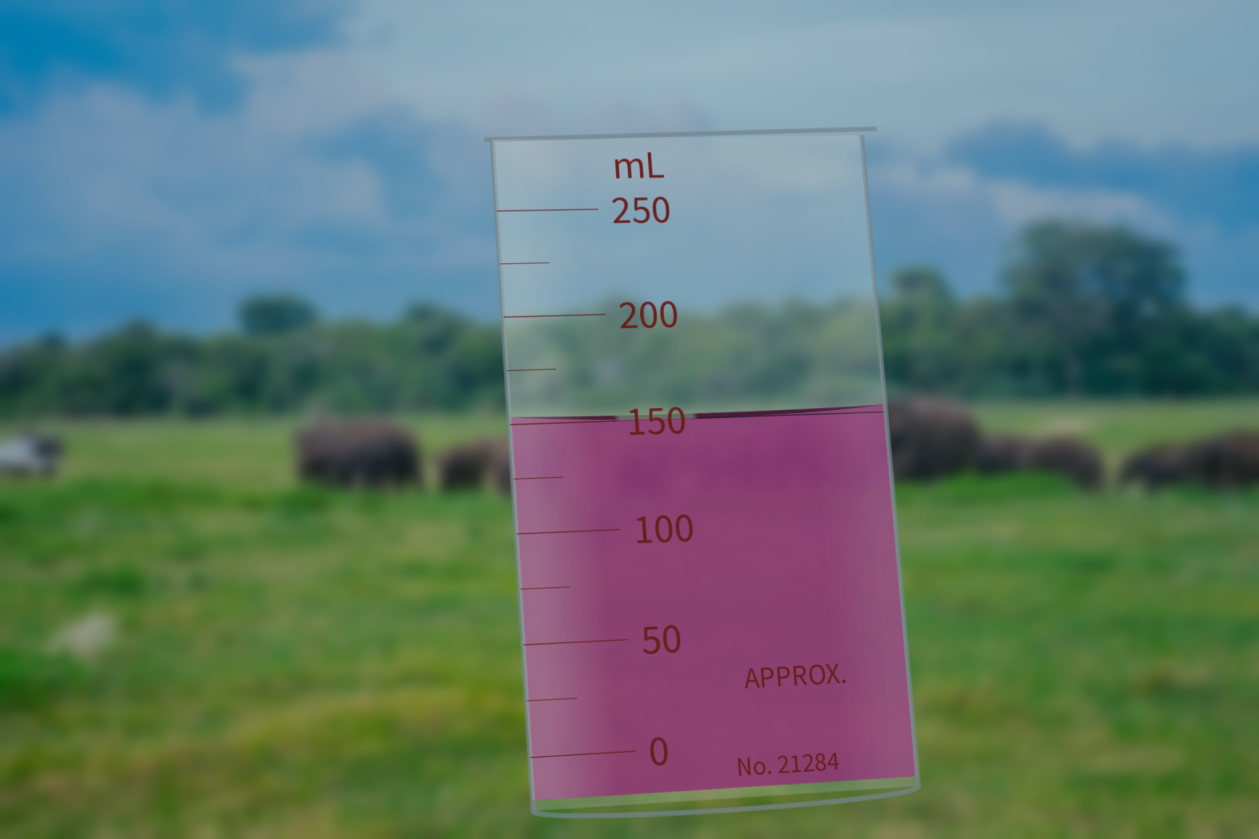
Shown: **150** mL
